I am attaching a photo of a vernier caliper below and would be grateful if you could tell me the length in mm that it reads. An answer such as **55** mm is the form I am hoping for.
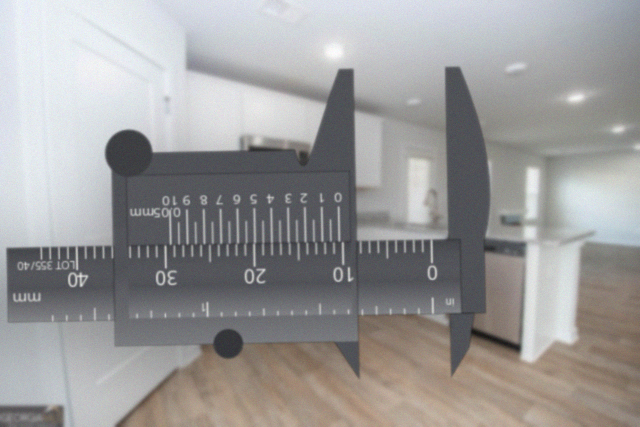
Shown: **10.4** mm
